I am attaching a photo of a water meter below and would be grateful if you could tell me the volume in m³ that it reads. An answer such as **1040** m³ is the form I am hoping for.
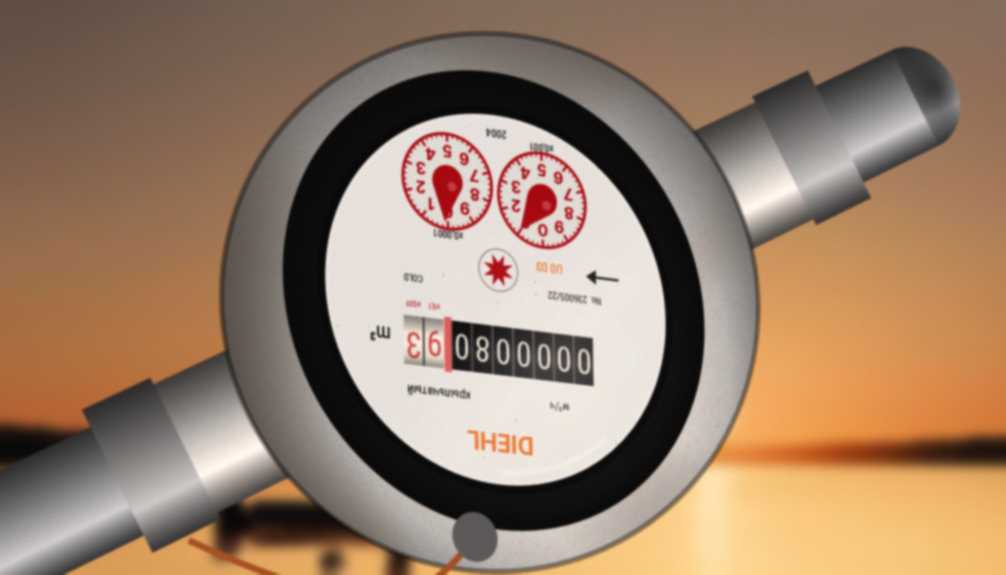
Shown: **80.9310** m³
